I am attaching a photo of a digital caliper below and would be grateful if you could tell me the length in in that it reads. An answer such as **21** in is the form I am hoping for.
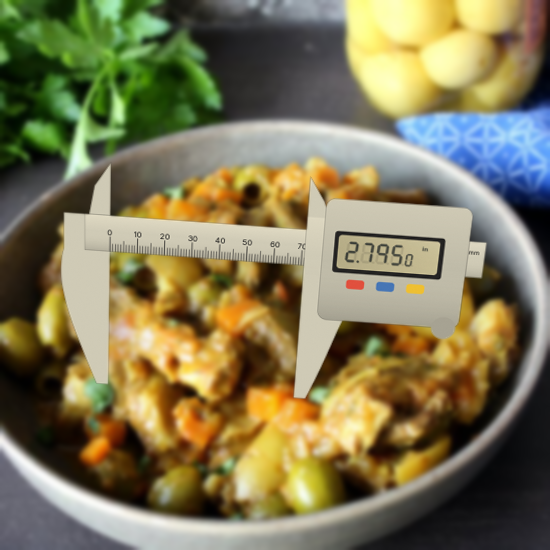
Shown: **2.7950** in
